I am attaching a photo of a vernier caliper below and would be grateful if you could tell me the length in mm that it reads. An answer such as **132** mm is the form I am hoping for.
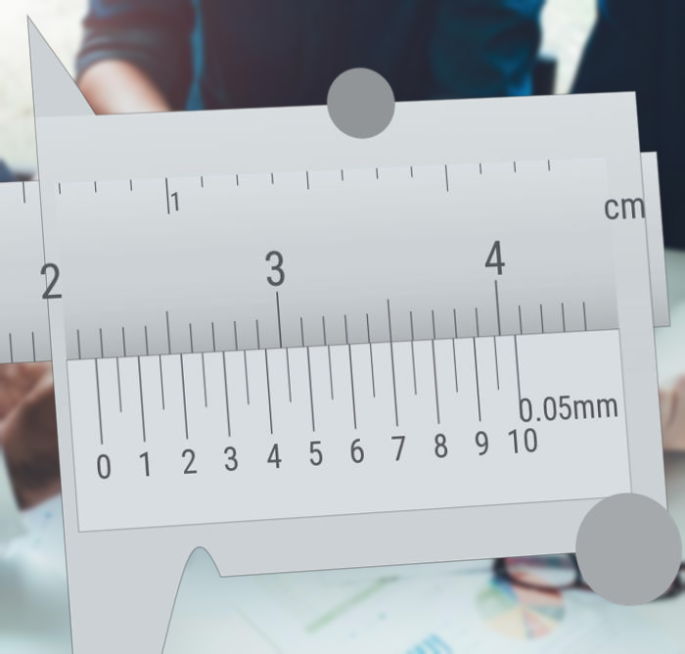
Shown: **21.70** mm
